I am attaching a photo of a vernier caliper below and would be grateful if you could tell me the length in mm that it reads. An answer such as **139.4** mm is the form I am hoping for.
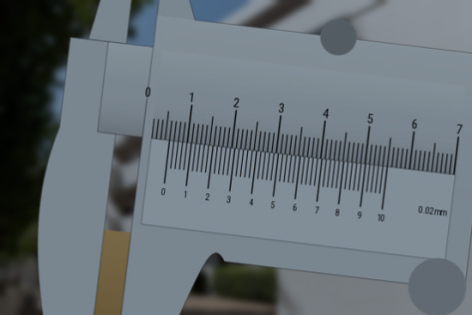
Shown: **6.0** mm
